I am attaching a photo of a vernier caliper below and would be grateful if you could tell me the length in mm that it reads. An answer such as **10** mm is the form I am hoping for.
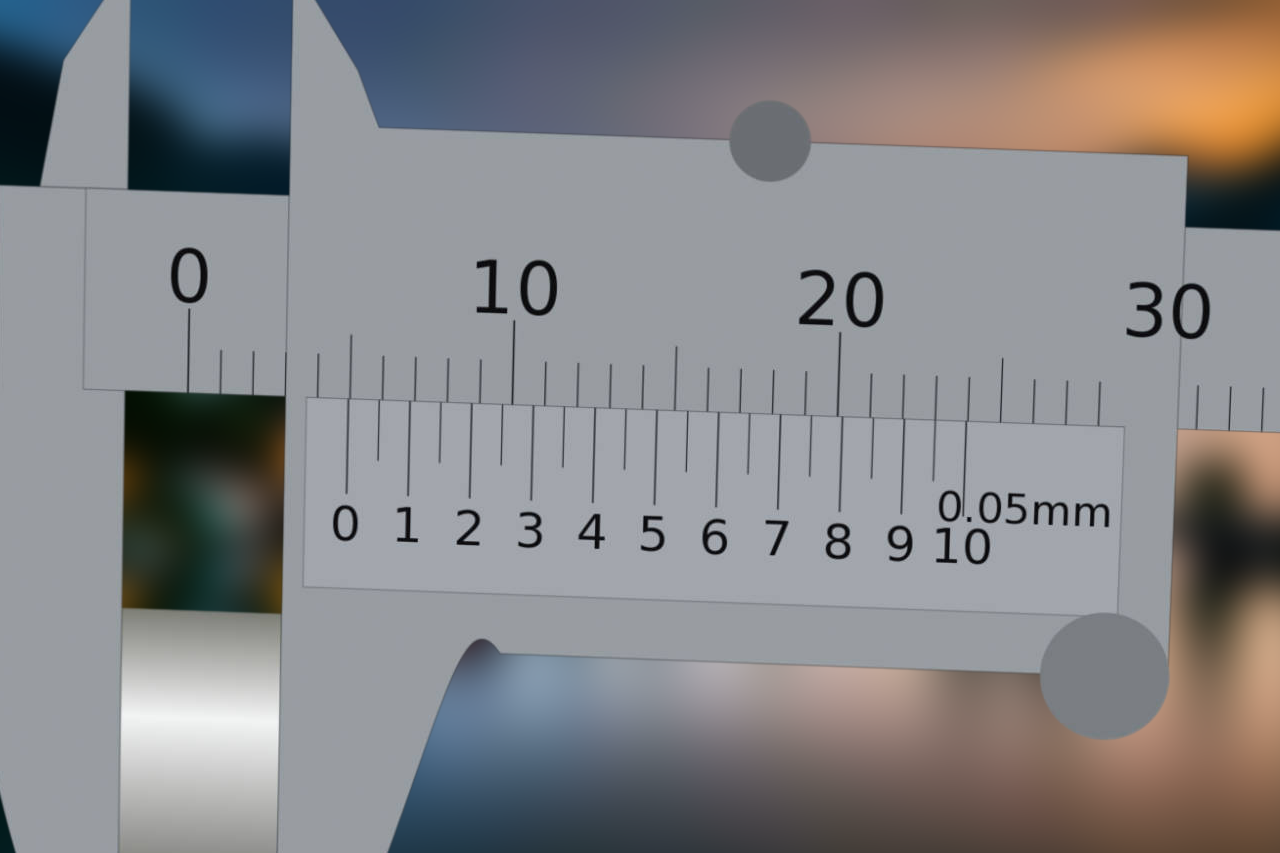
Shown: **4.95** mm
